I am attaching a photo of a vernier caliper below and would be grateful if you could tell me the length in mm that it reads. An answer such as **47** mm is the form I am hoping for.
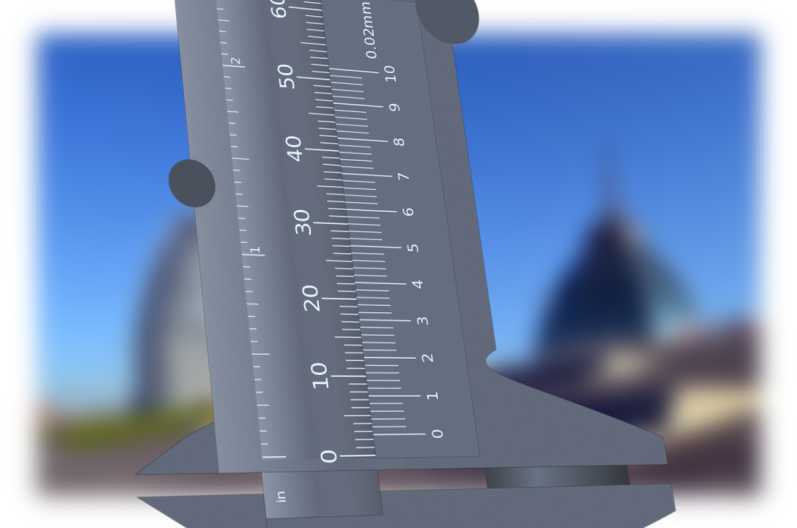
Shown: **2.6** mm
